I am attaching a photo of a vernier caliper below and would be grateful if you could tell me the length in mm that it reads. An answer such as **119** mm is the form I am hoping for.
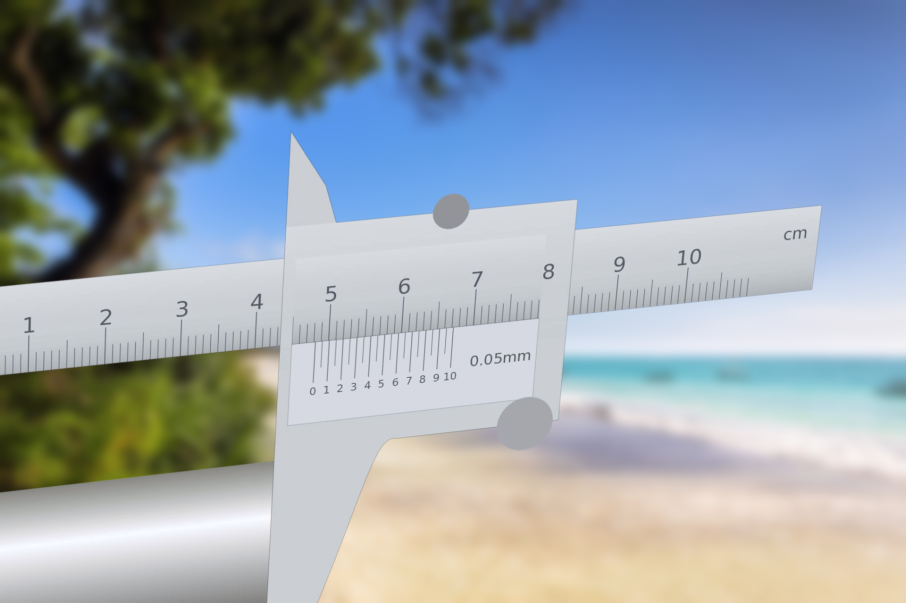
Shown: **48.2** mm
